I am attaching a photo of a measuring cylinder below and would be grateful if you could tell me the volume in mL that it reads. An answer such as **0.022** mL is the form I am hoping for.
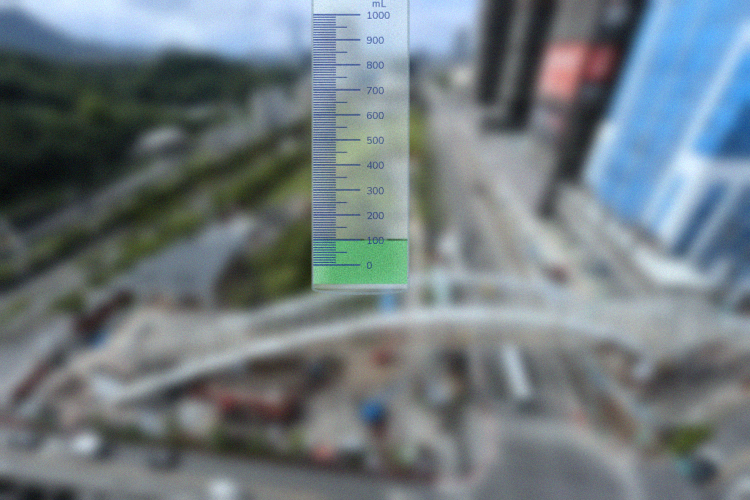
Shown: **100** mL
